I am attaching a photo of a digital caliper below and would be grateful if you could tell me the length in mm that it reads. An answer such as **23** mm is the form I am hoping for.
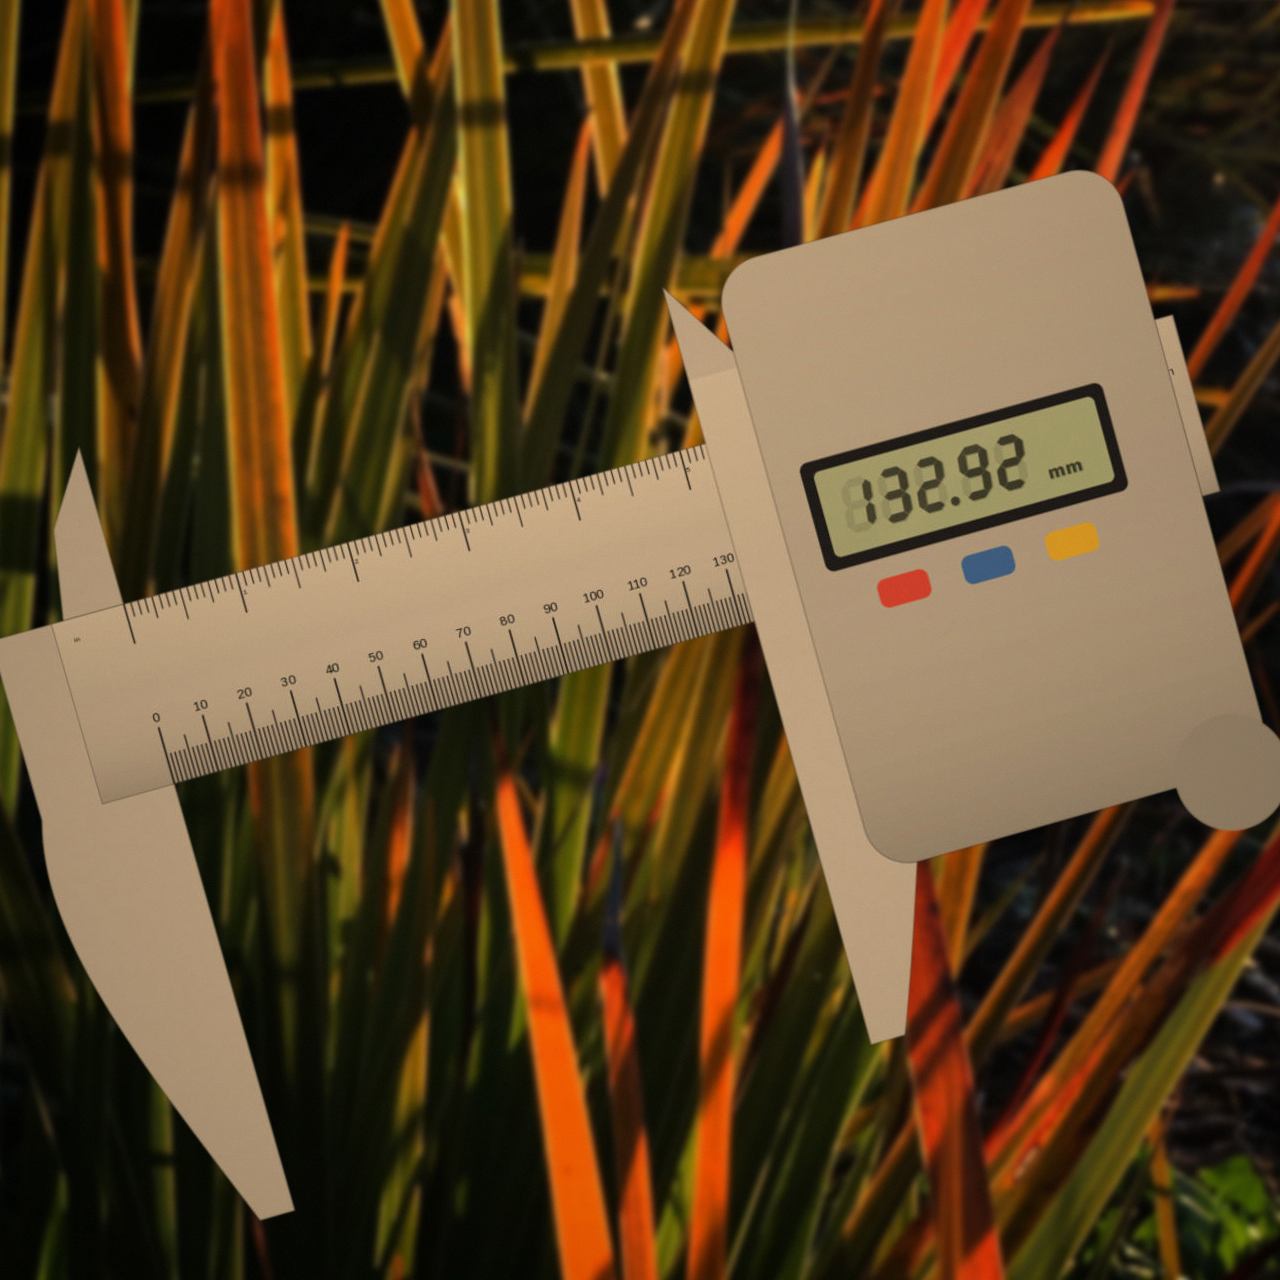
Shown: **132.92** mm
